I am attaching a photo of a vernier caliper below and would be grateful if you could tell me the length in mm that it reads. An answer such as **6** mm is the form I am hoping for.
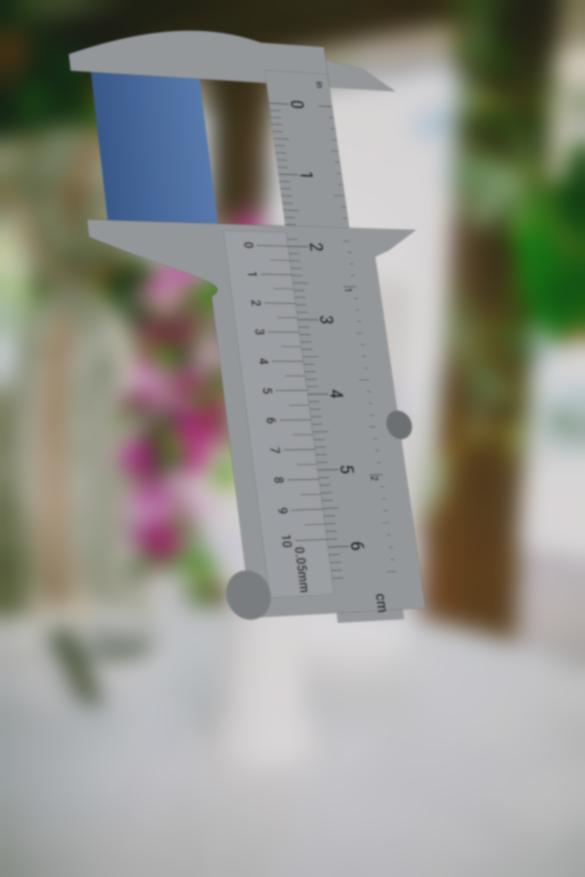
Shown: **20.0** mm
